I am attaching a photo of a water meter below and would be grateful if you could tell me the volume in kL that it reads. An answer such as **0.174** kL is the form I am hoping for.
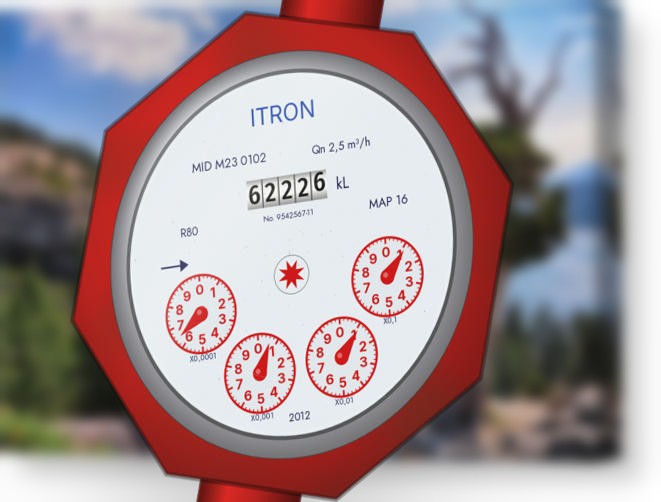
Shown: **62226.1106** kL
